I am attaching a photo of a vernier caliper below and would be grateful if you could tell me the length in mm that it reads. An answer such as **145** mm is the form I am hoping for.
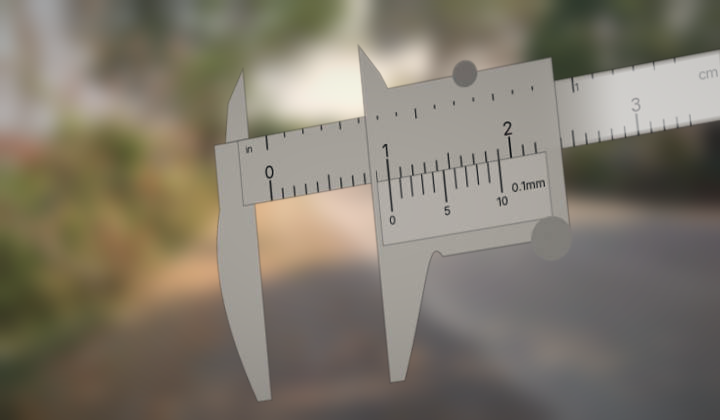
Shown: **10.0** mm
